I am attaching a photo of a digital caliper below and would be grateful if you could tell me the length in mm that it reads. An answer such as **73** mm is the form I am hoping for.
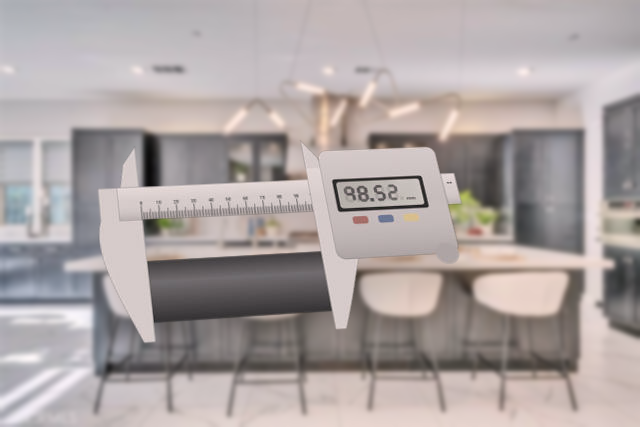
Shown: **98.52** mm
